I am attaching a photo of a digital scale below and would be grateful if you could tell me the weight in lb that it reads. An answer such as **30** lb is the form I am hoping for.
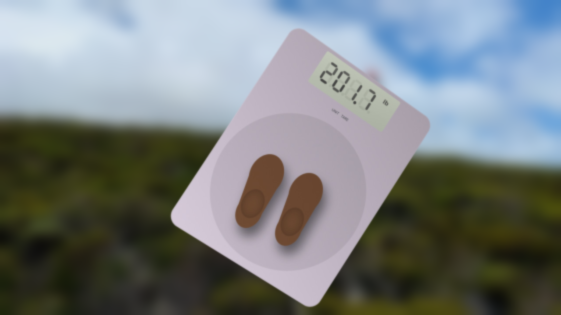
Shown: **201.7** lb
